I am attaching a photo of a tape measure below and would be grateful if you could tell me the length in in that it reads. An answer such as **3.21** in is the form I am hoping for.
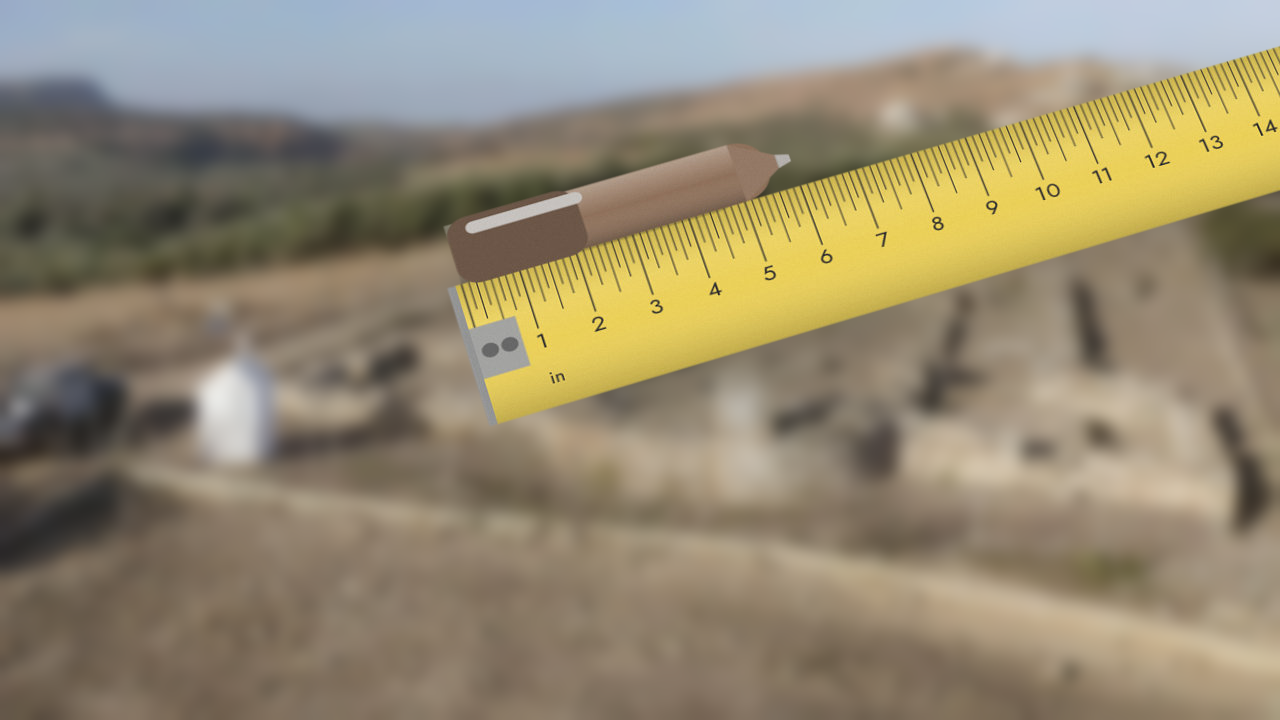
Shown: **6** in
